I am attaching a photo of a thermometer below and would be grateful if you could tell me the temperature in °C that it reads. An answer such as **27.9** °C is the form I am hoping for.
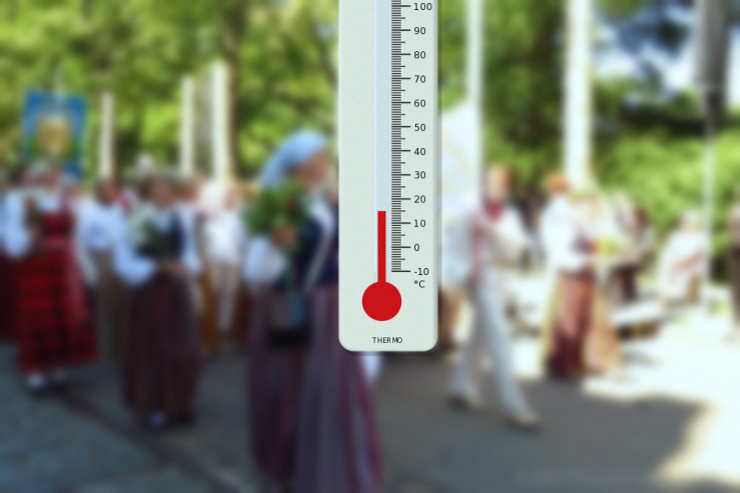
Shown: **15** °C
